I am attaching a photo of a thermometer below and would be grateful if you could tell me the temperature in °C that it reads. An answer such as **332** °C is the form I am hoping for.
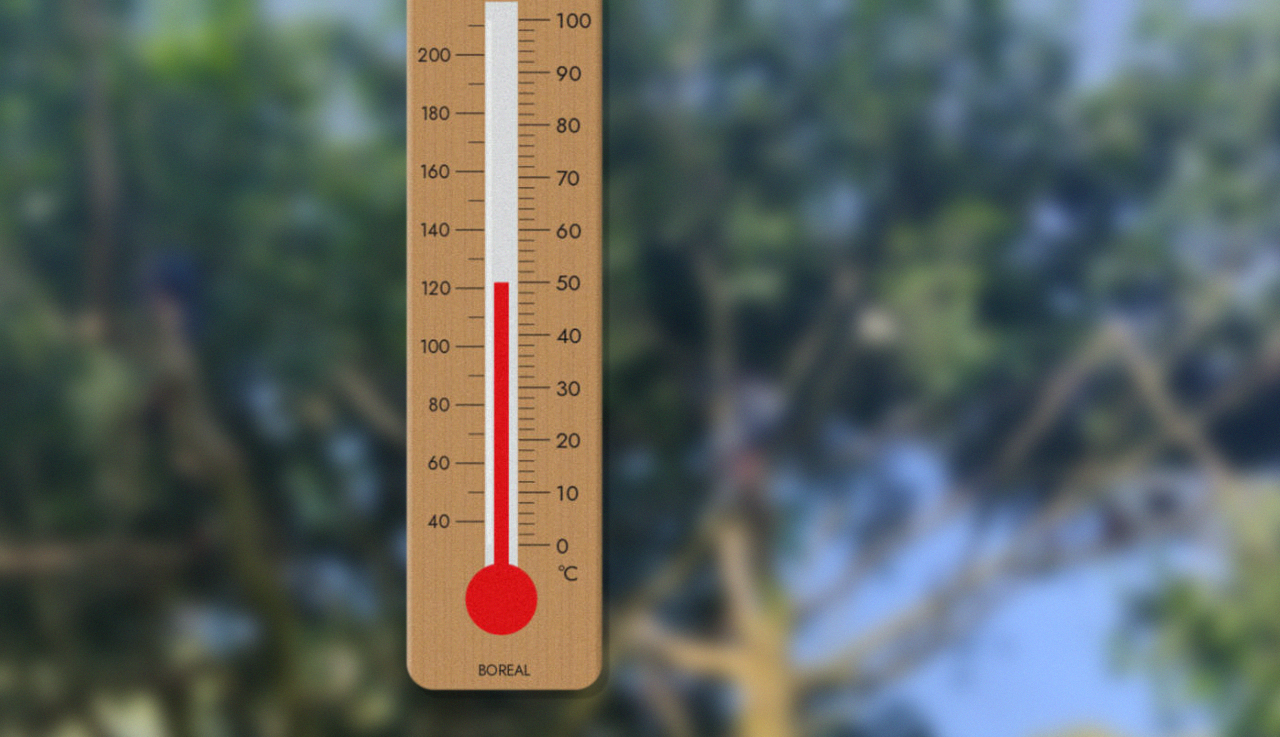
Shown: **50** °C
